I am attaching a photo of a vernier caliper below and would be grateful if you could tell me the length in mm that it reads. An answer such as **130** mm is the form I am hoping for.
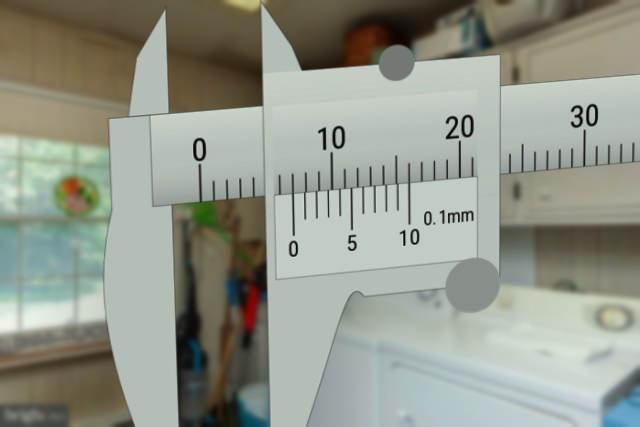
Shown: **7.0** mm
